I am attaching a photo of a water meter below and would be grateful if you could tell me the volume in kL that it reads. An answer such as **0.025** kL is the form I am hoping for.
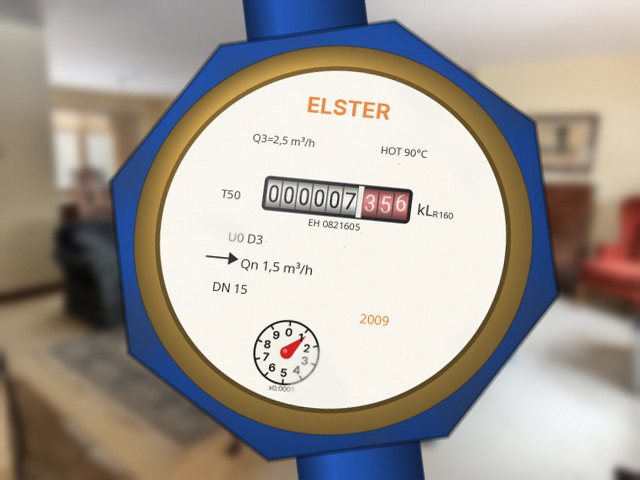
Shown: **7.3561** kL
